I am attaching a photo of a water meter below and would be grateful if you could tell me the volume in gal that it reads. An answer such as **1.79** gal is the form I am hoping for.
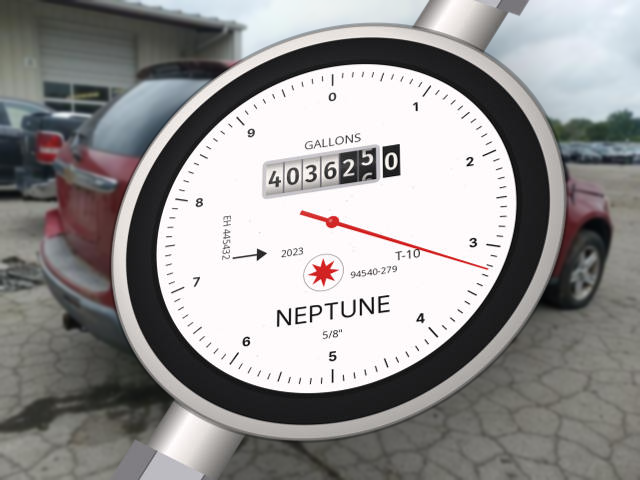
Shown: **4036253.2** gal
